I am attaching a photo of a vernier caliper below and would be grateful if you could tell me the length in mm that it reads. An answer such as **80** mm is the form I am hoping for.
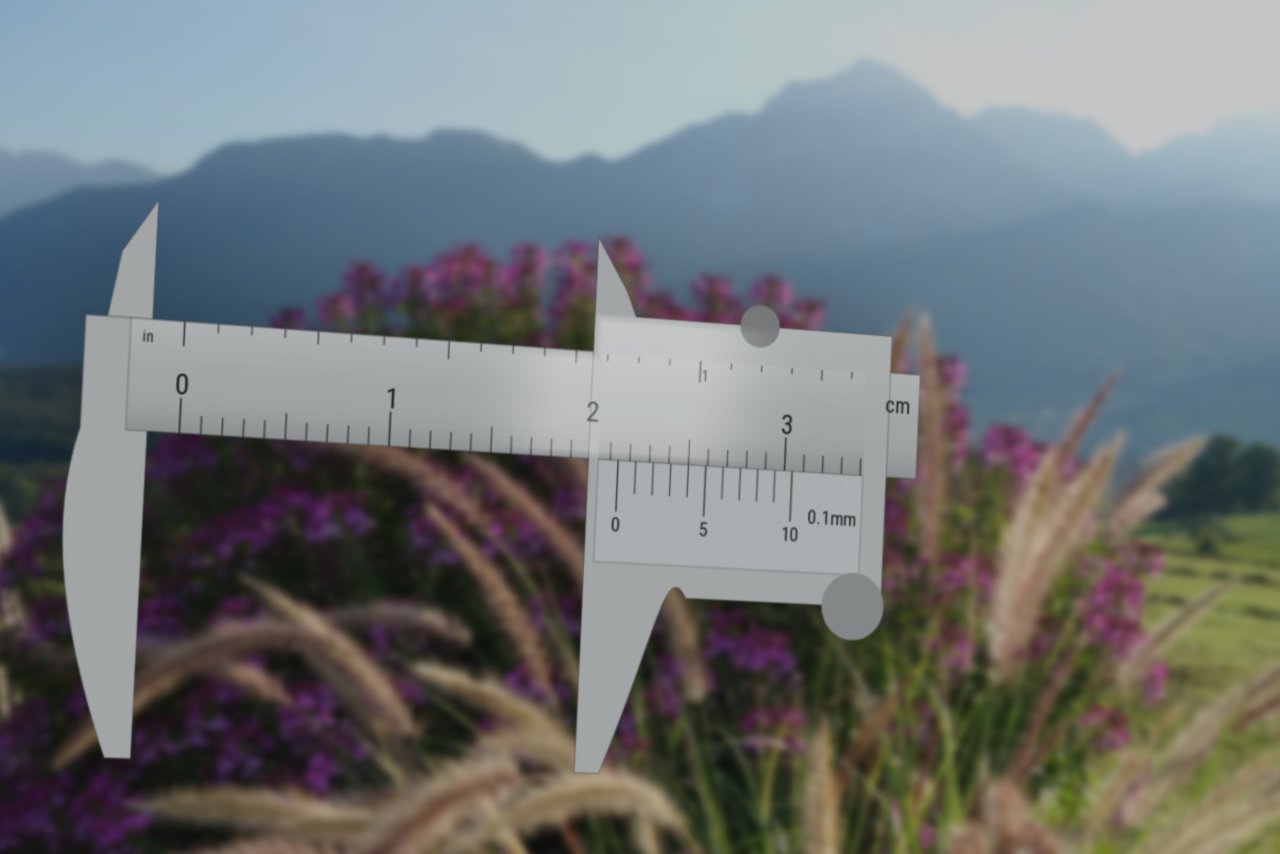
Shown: **21.4** mm
